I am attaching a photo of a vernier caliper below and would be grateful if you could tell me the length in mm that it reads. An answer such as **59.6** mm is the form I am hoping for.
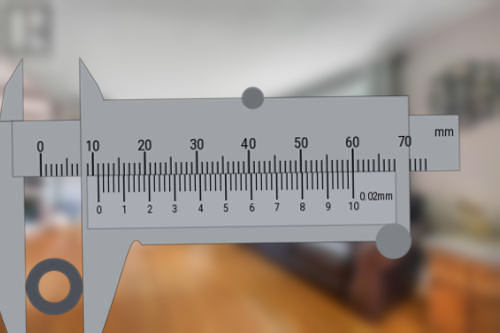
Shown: **11.0** mm
